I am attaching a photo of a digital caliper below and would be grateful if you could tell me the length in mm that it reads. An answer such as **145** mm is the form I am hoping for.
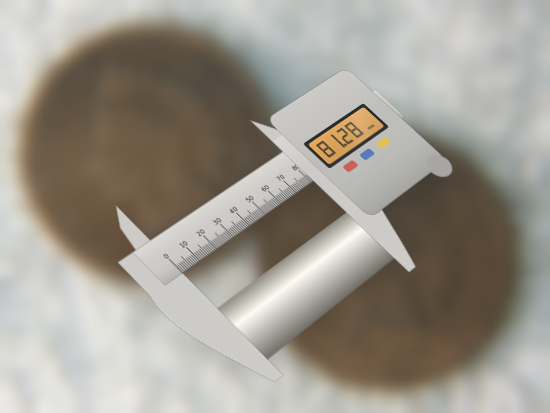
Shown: **81.28** mm
